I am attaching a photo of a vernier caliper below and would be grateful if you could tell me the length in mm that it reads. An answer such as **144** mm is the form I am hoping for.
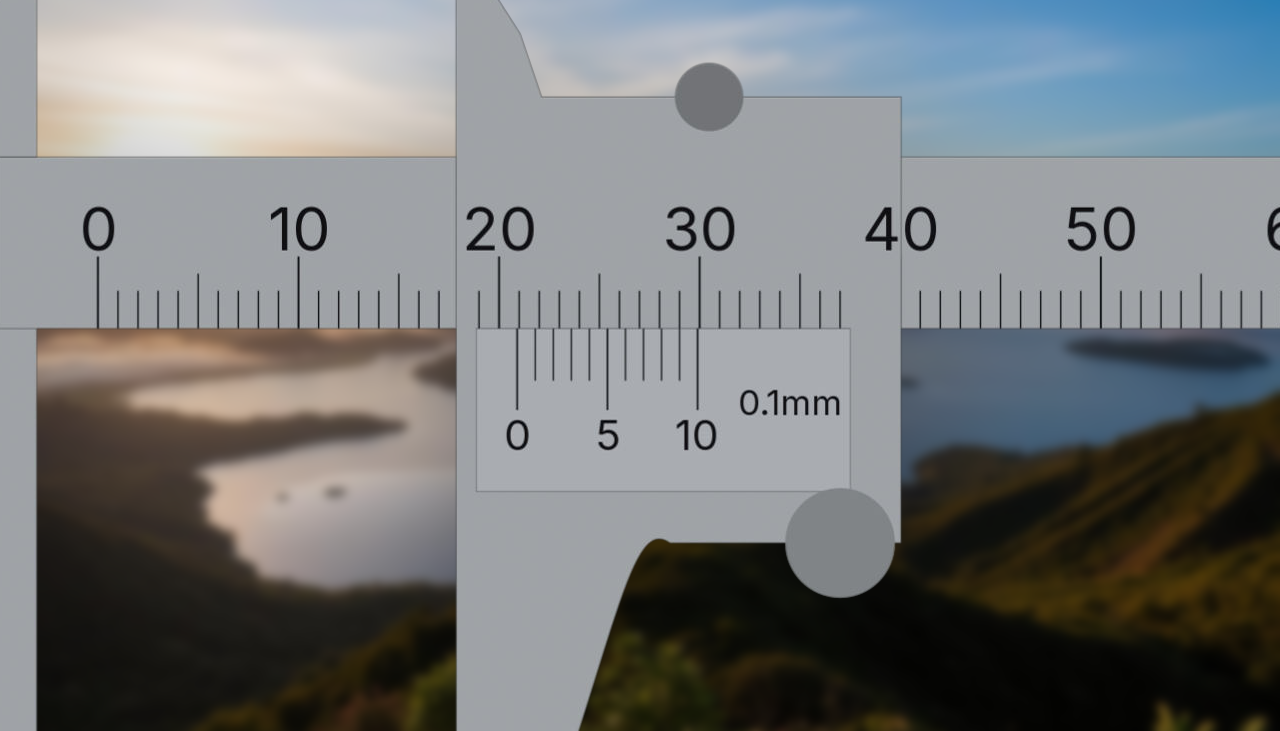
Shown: **20.9** mm
